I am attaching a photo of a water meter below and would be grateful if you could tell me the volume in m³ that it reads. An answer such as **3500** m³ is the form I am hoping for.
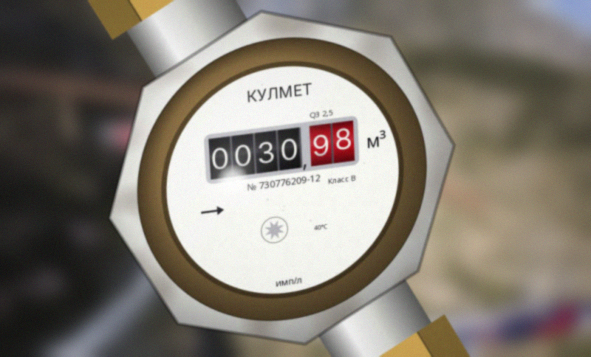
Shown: **30.98** m³
